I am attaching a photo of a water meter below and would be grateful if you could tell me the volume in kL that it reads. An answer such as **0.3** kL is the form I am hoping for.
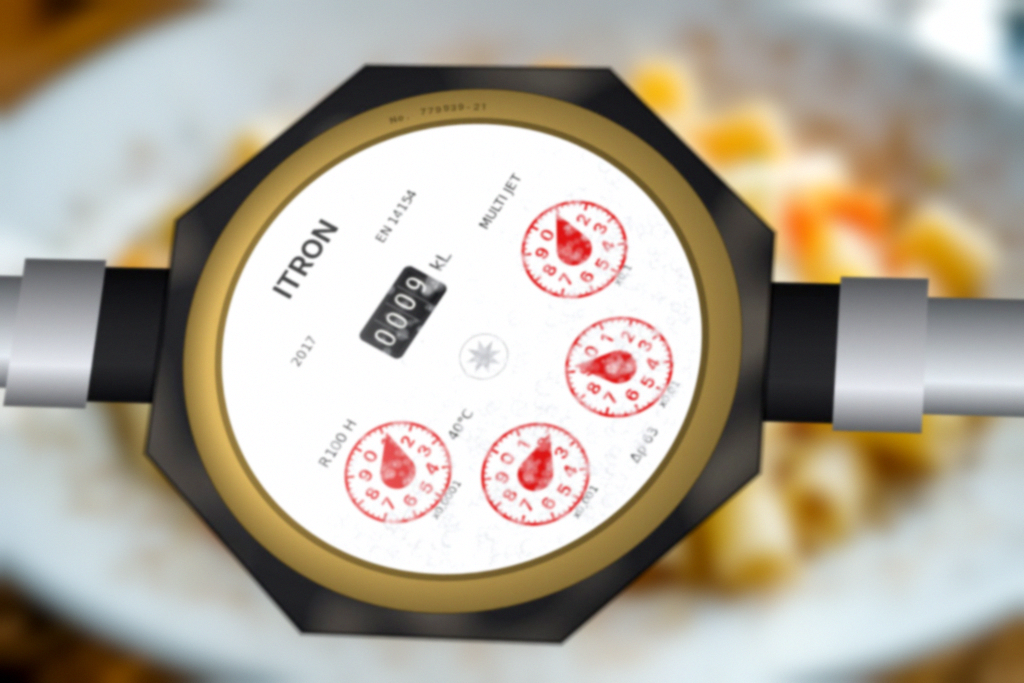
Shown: **9.0921** kL
